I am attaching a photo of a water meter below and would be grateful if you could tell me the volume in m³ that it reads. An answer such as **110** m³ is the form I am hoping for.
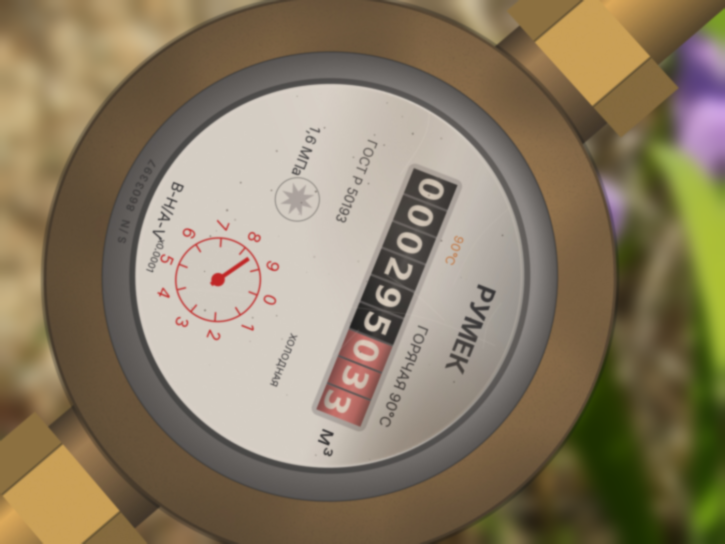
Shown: **295.0328** m³
